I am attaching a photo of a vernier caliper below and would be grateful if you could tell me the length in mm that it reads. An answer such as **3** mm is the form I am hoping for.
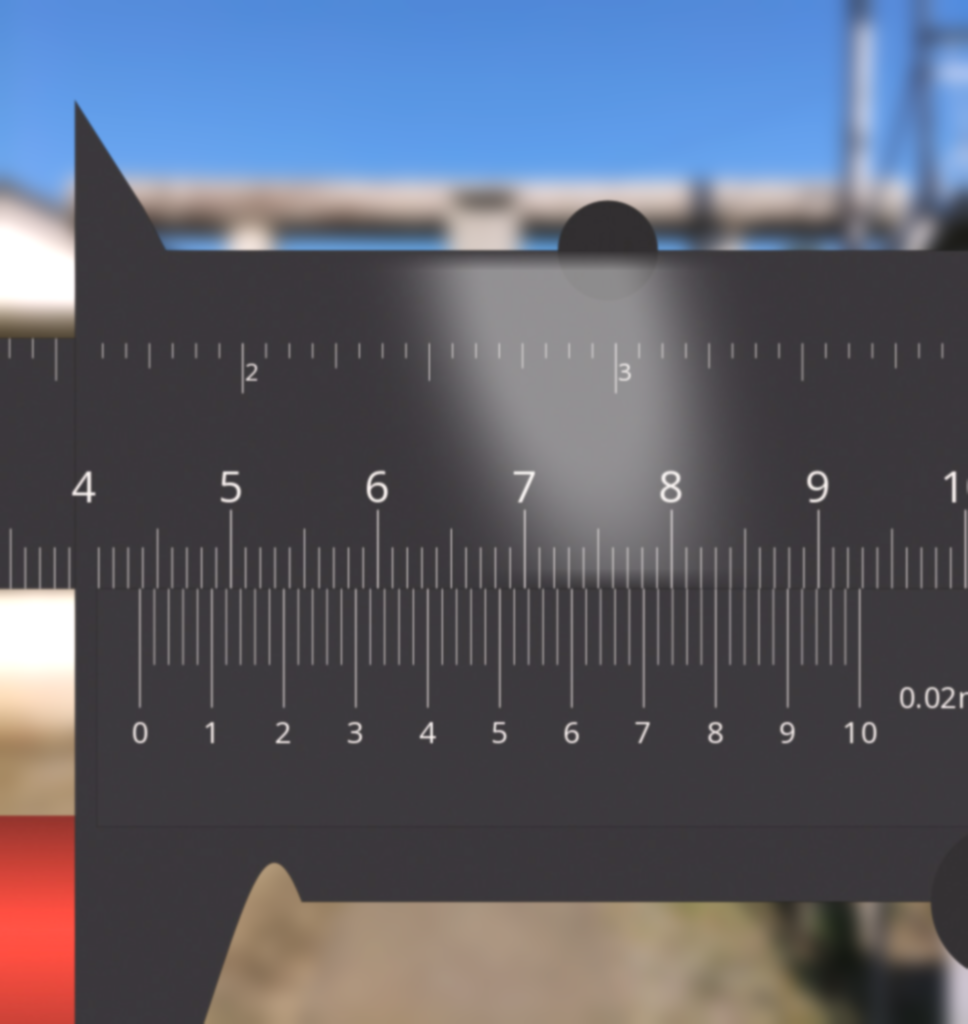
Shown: **43.8** mm
